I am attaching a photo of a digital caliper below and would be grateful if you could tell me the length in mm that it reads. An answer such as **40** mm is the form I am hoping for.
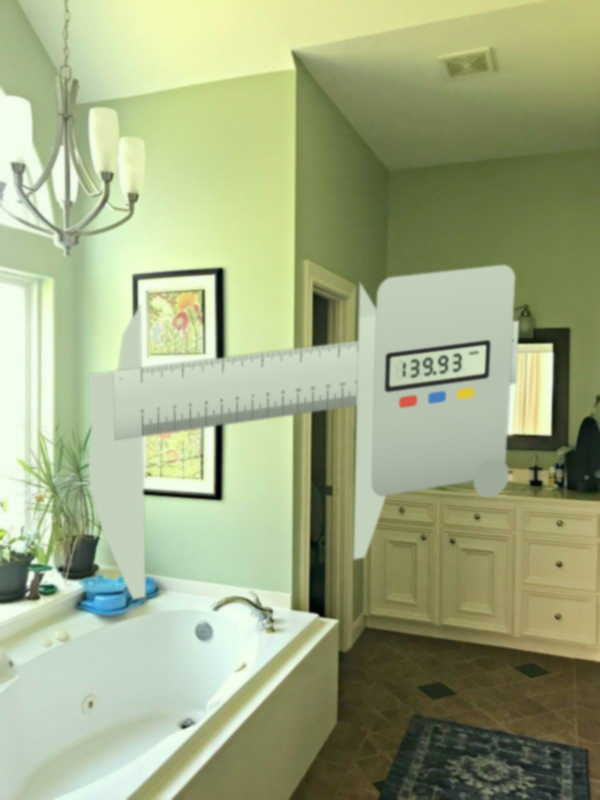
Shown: **139.93** mm
